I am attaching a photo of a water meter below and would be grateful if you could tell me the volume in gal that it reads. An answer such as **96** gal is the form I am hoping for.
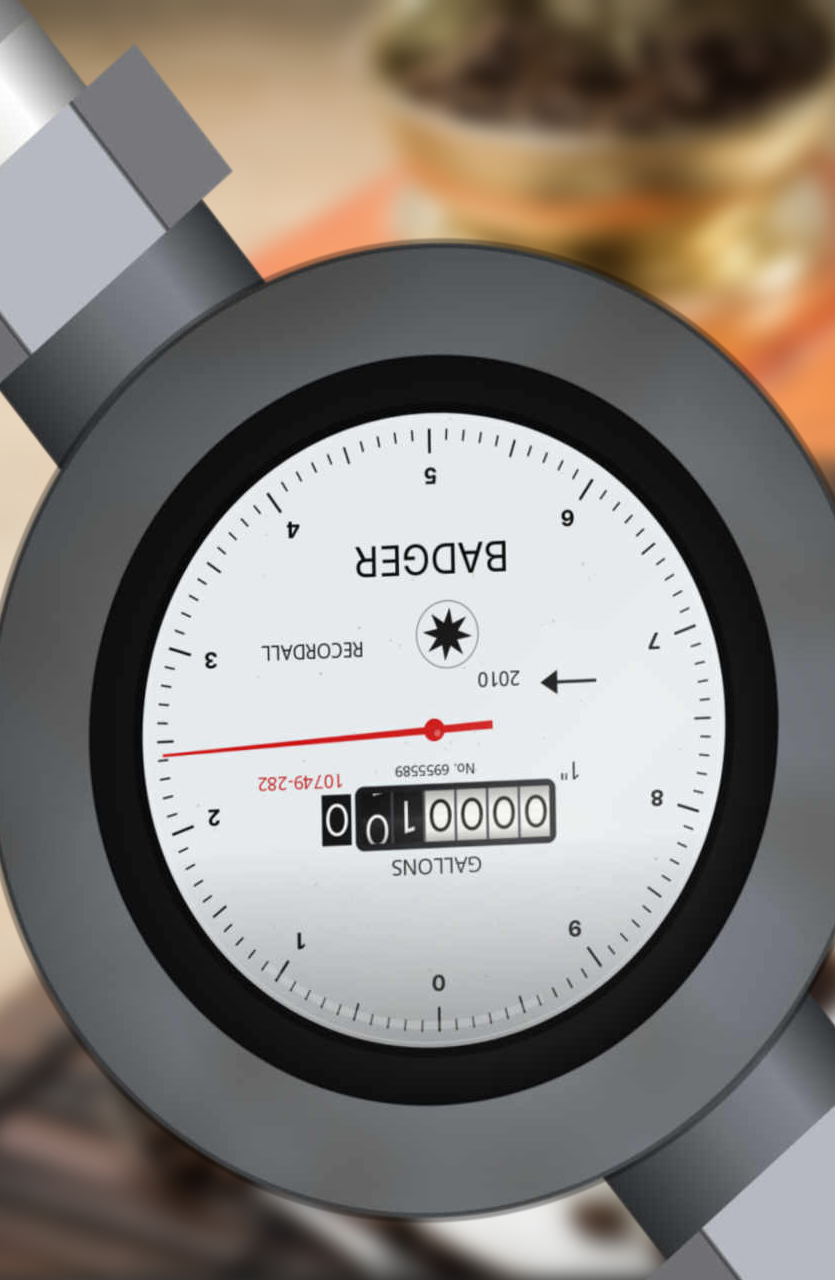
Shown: **102.4** gal
